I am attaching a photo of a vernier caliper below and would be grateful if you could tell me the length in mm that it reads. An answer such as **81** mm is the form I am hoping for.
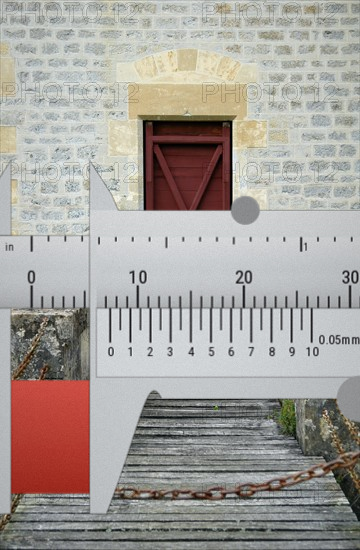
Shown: **7.4** mm
